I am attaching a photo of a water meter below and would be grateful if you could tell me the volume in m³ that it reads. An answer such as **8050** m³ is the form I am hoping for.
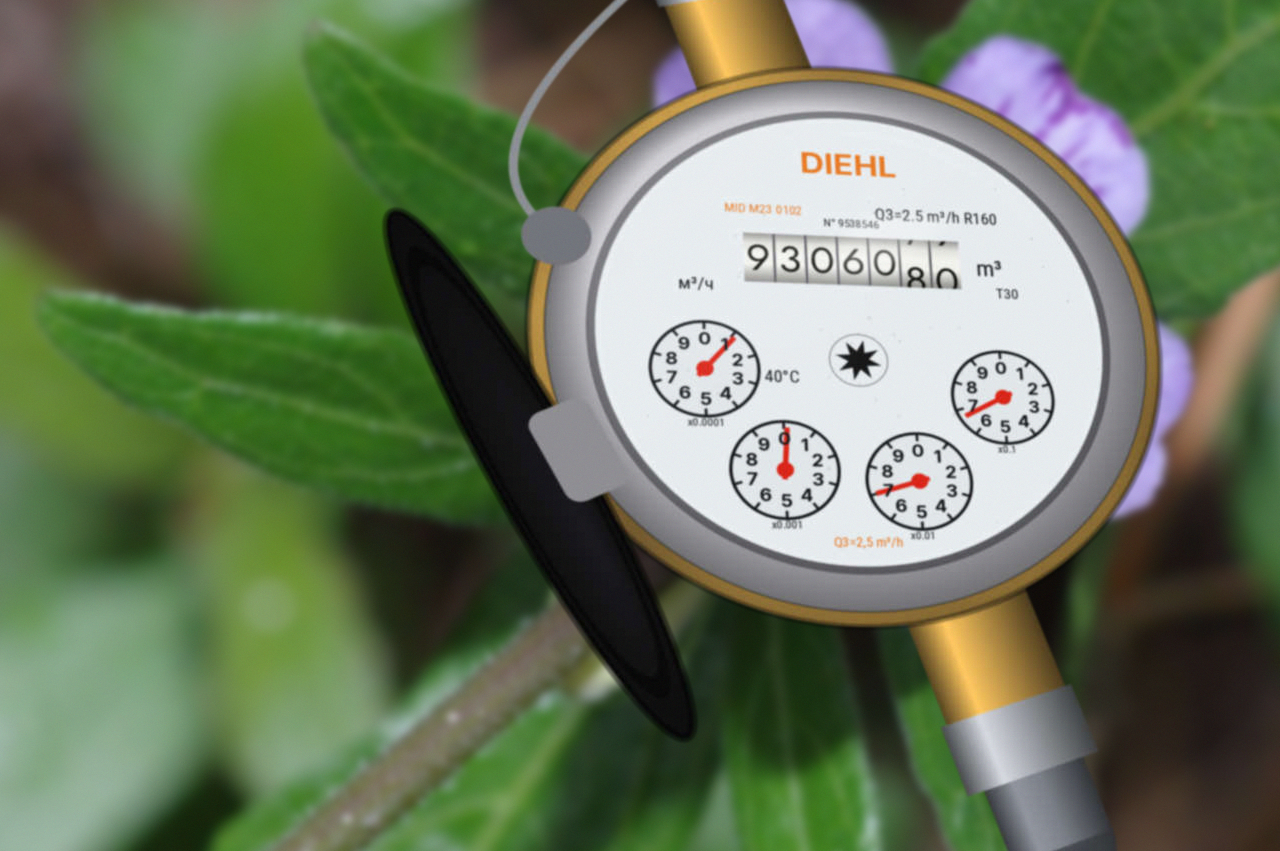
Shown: **9306079.6701** m³
